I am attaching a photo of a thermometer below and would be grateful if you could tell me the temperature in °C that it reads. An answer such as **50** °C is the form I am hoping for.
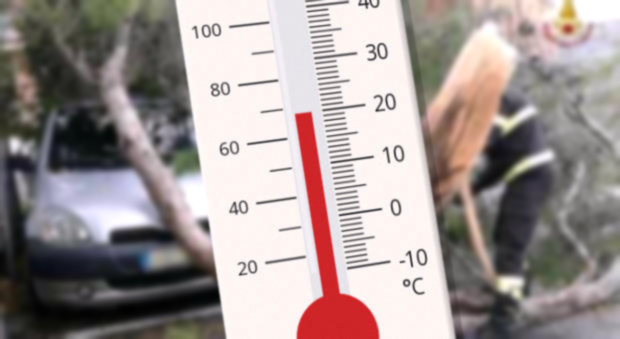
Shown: **20** °C
